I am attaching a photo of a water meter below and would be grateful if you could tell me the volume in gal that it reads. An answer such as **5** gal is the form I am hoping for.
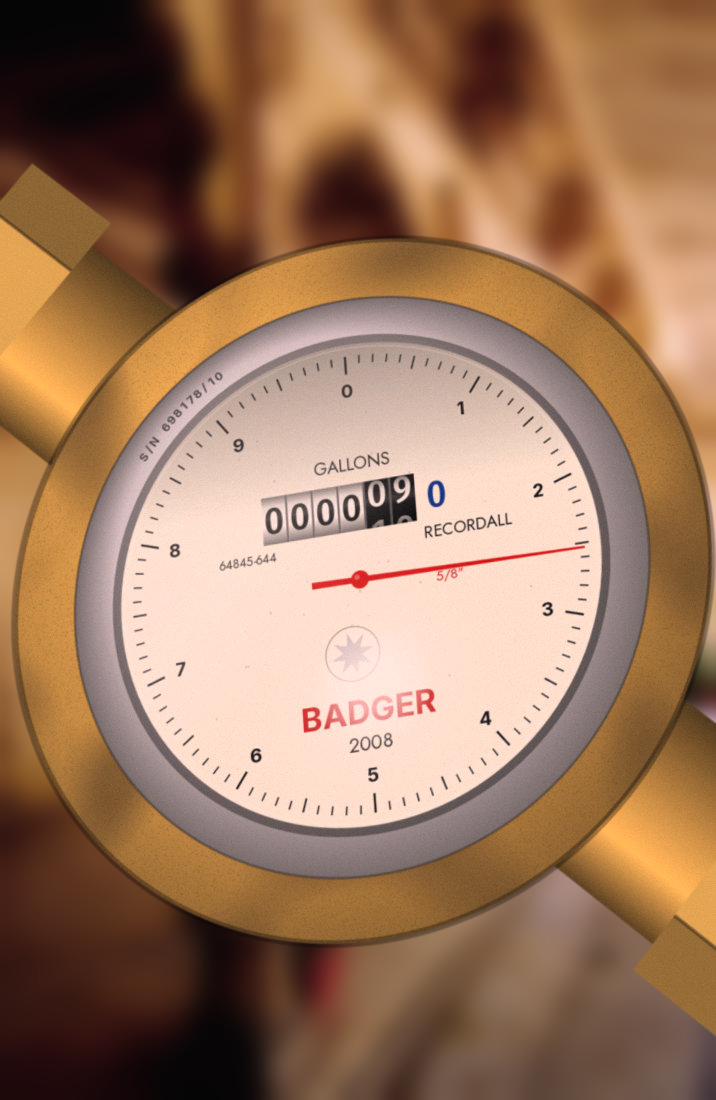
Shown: **92.5** gal
